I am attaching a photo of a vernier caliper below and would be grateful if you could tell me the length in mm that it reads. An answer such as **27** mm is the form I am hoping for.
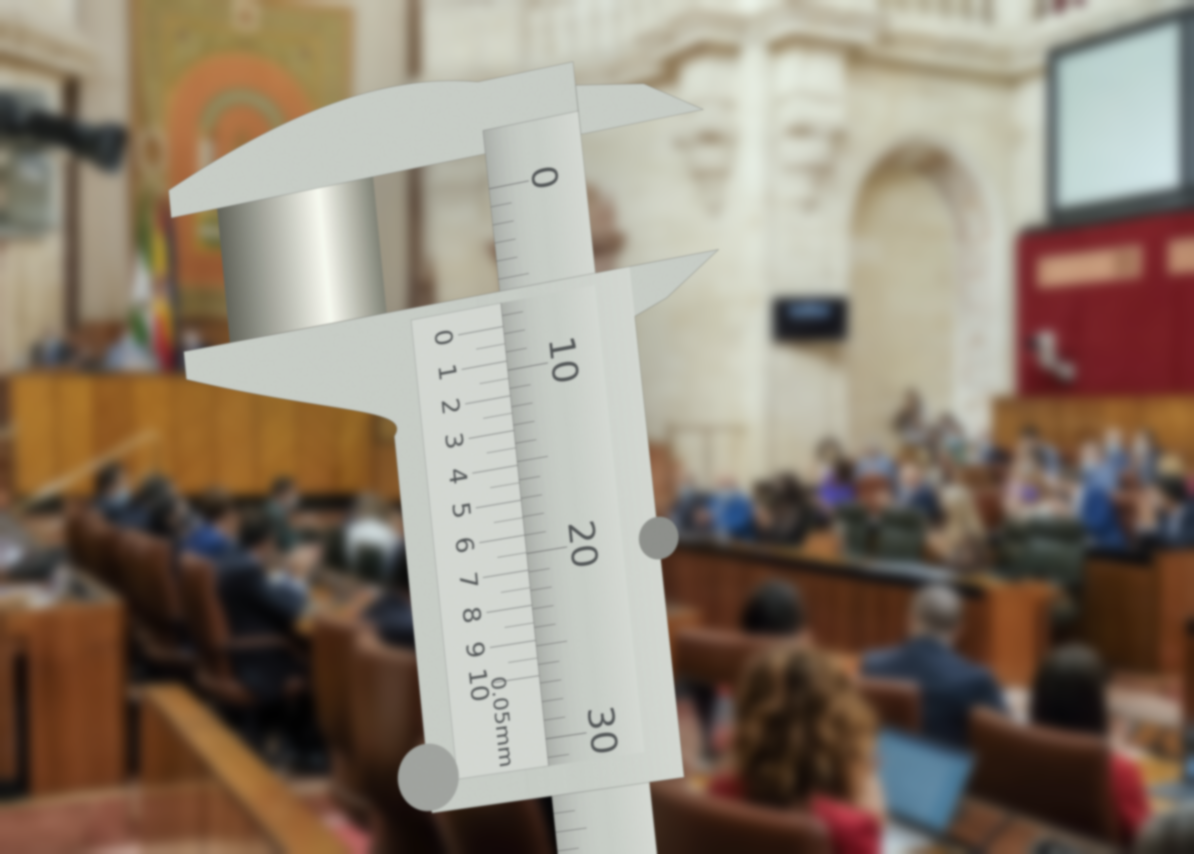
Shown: **7.6** mm
